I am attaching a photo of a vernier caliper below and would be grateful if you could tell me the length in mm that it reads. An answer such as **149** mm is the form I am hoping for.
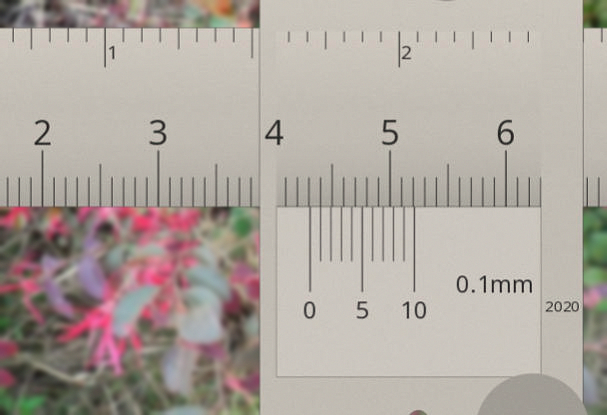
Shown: **43.1** mm
